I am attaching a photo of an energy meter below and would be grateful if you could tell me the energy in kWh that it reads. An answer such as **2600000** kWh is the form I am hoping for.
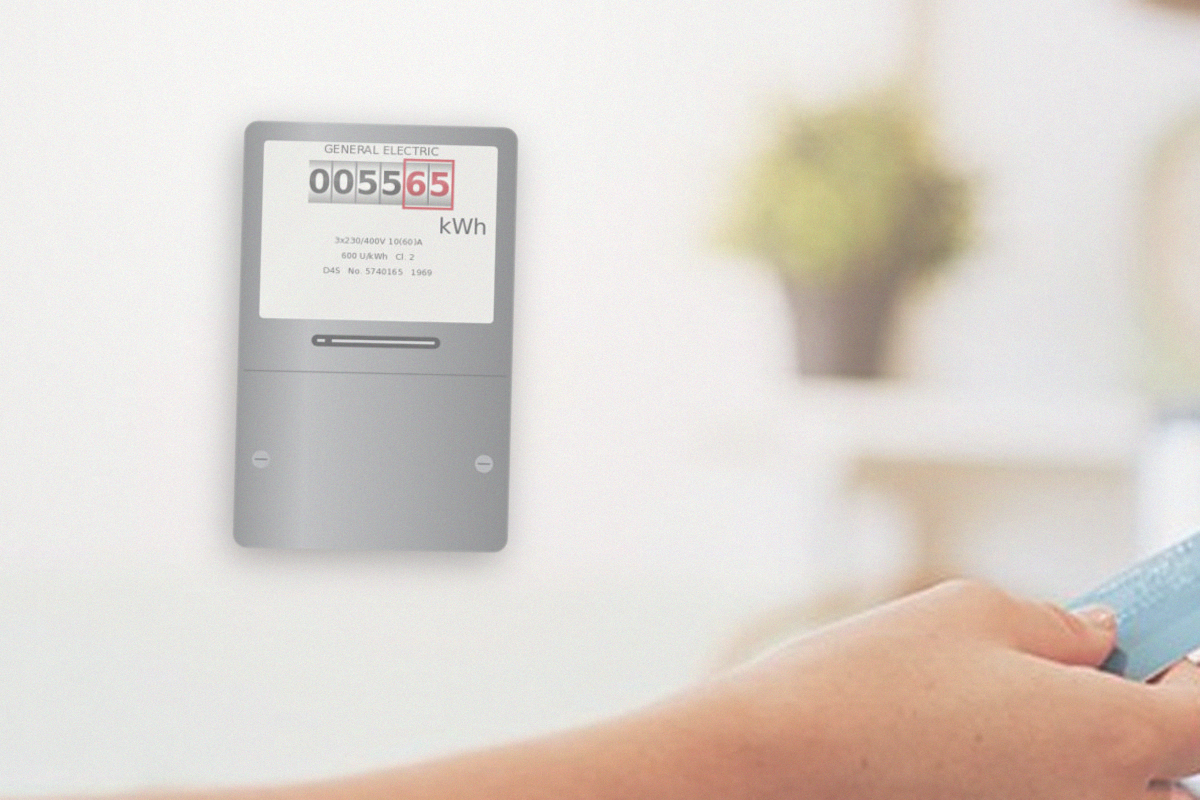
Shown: **55.65** kWh
